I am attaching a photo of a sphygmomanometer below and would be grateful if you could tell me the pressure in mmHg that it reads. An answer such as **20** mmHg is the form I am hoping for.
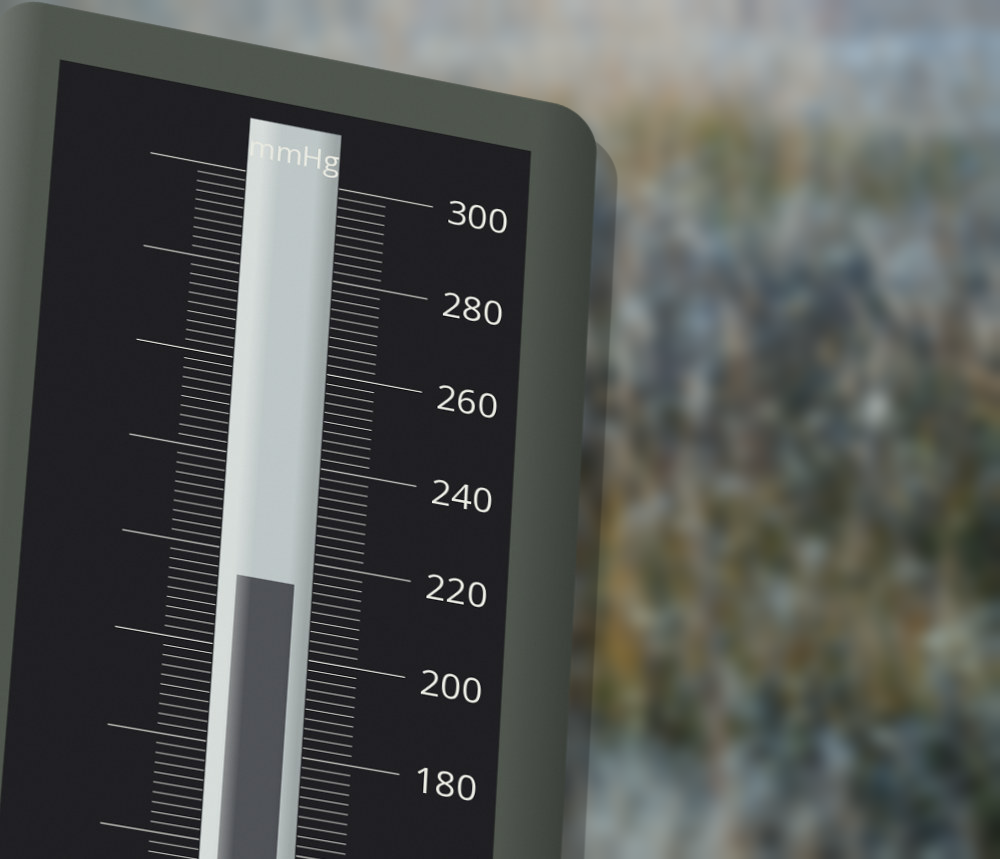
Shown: **215** mmHg
